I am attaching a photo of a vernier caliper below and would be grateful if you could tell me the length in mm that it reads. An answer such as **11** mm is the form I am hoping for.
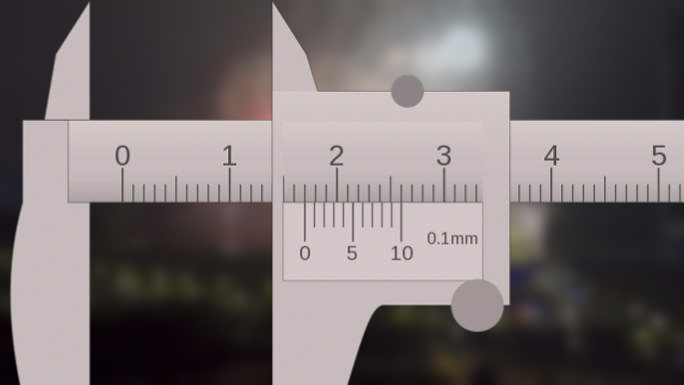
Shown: **17.0** mm
